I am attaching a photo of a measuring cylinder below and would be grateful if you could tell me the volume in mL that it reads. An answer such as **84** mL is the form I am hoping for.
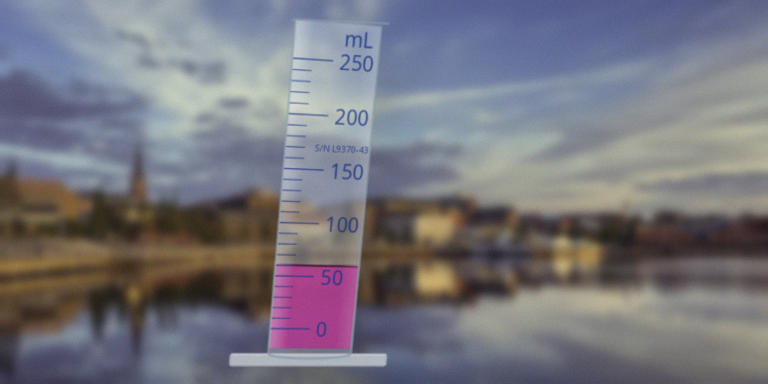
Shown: **60** mL
